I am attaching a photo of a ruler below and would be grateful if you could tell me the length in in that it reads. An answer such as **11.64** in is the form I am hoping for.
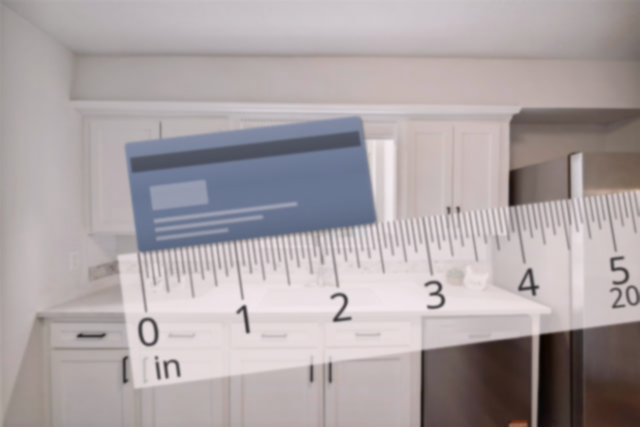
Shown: **2.5** in
